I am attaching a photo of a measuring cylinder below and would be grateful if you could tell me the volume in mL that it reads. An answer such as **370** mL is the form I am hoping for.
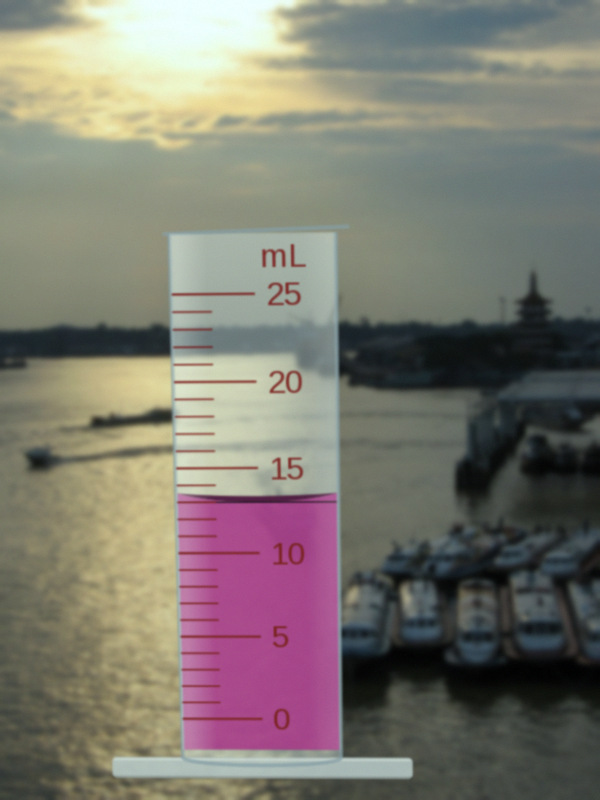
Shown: **13** mL
